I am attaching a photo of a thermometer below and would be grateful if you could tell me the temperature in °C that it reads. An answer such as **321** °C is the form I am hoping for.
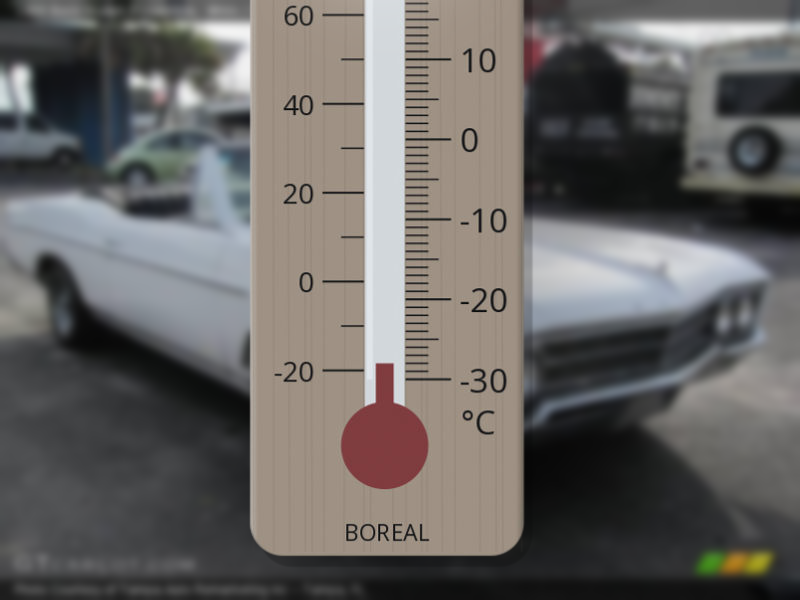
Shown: **-28** °C
